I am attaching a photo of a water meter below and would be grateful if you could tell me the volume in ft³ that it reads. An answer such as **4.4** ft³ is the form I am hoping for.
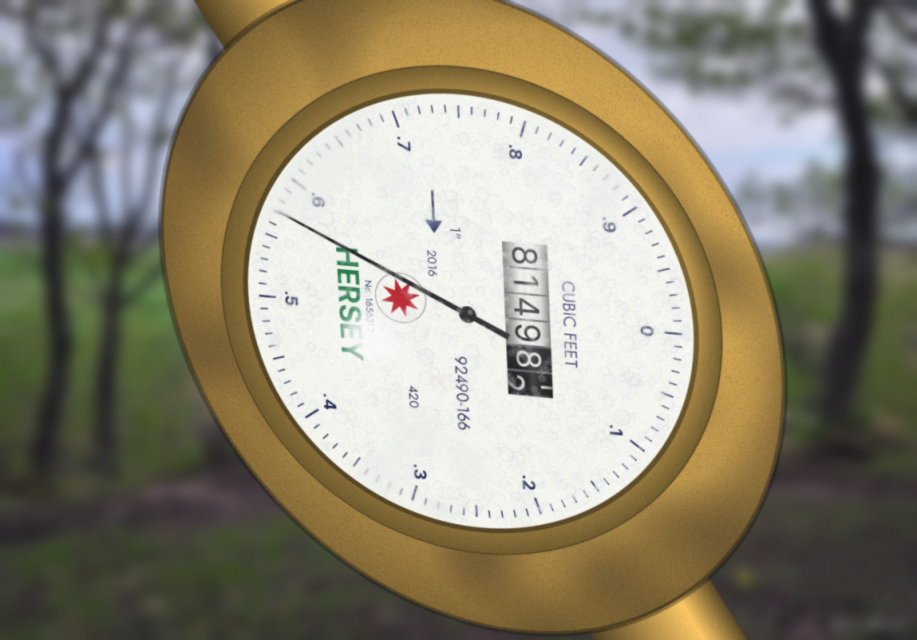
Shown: **814981.57** ft³
